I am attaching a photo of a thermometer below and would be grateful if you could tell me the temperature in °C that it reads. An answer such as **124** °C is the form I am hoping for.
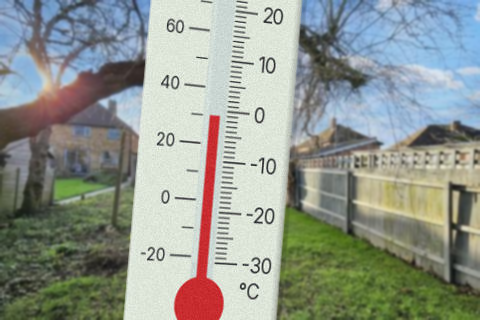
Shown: **-1** °C
